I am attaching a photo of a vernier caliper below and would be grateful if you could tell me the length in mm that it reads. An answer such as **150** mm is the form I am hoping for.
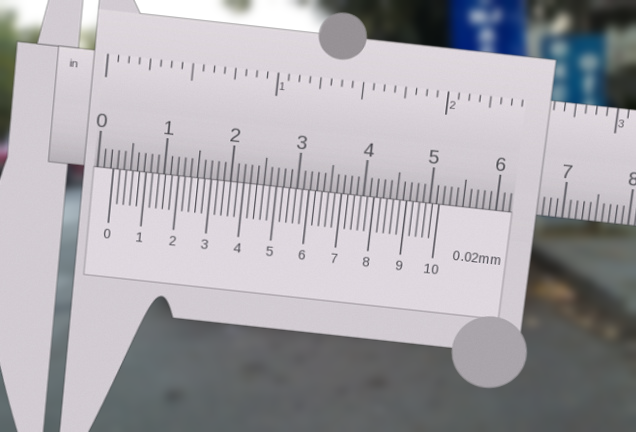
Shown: **2.4** mm
